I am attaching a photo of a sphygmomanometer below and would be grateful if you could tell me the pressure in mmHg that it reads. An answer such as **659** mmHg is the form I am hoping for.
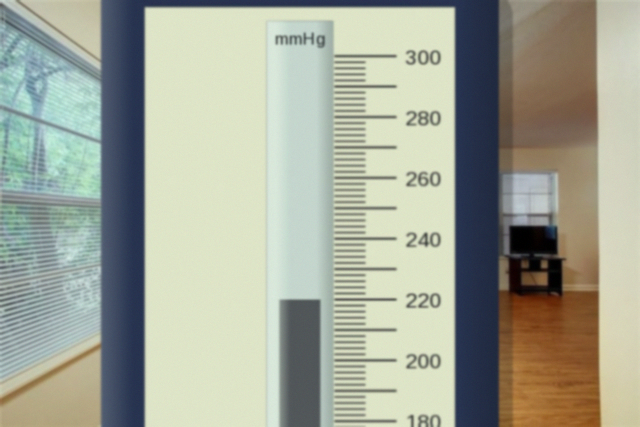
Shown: **220** mmHg
